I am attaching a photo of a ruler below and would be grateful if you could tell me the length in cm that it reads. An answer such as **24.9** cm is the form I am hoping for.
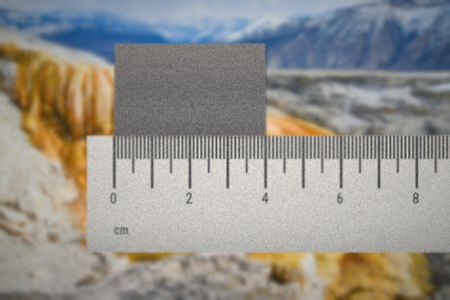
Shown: **4** cm
